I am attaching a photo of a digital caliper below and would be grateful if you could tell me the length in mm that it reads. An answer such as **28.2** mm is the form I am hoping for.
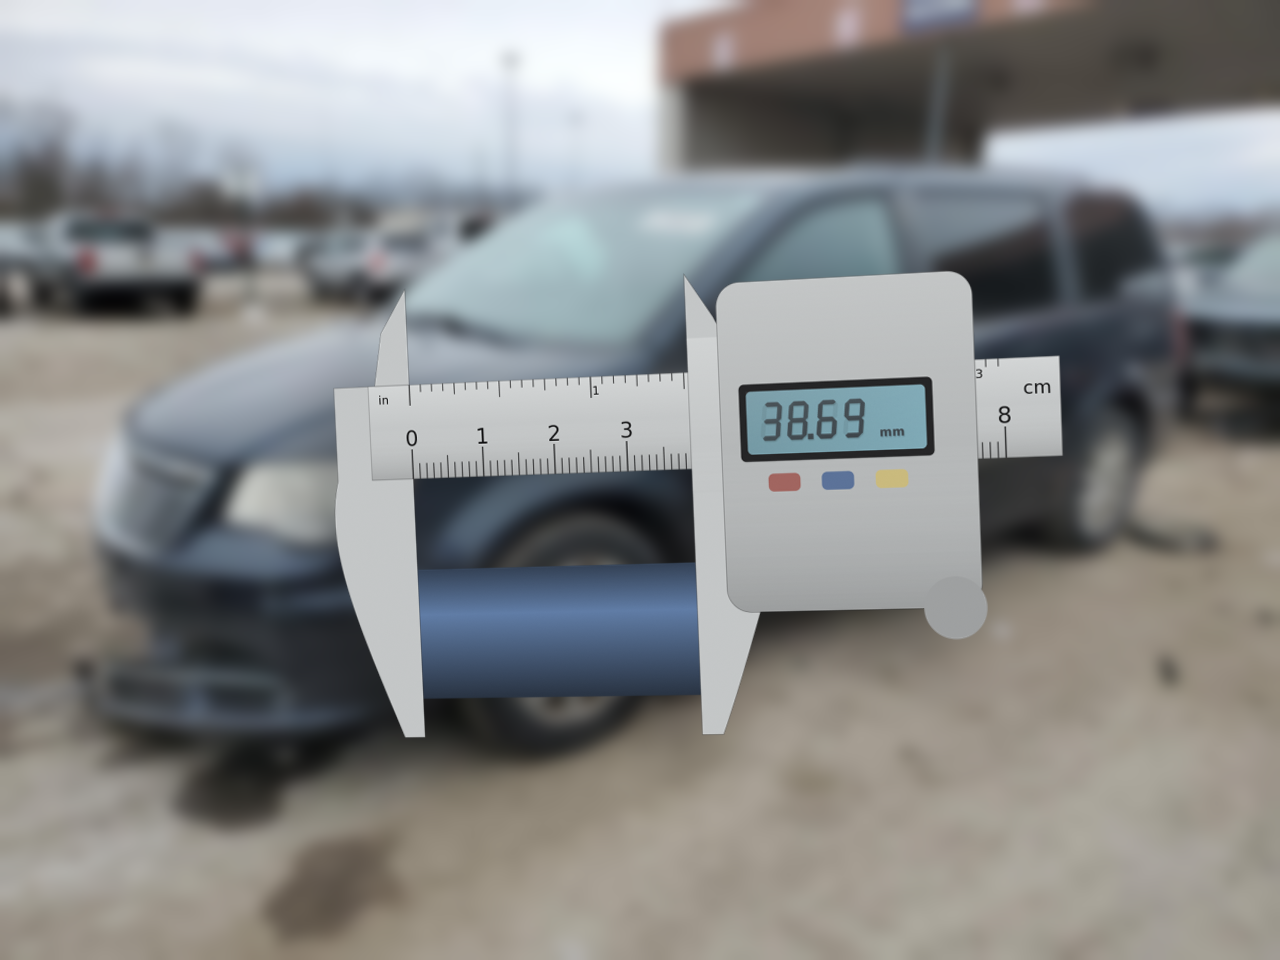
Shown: **38.69** mm
